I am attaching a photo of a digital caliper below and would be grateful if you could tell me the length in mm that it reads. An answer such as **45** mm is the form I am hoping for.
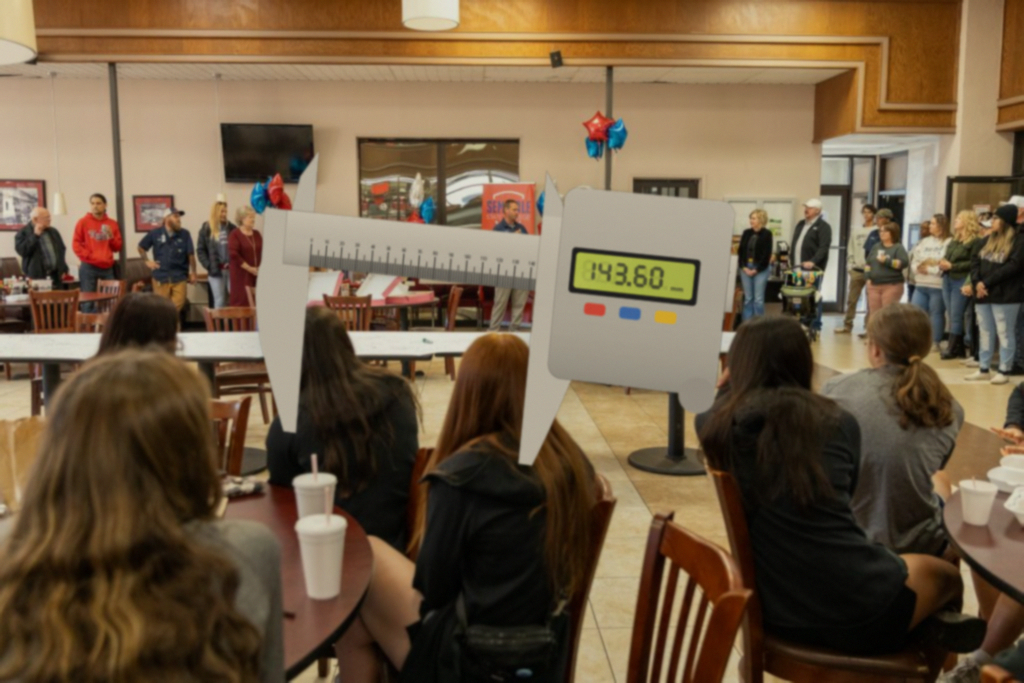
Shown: **143.60** mm
